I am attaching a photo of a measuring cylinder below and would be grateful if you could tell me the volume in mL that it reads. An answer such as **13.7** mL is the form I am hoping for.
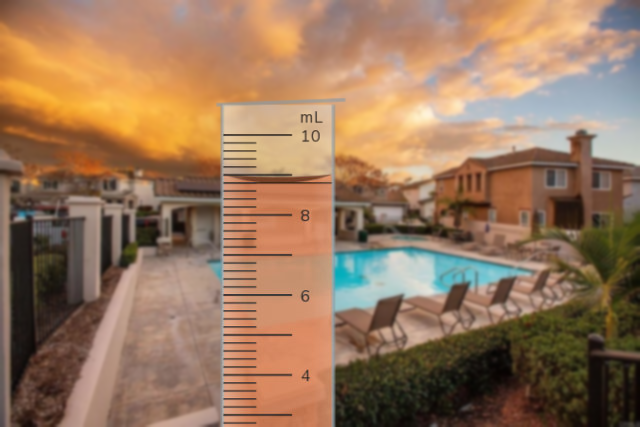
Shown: **8.8** mL
